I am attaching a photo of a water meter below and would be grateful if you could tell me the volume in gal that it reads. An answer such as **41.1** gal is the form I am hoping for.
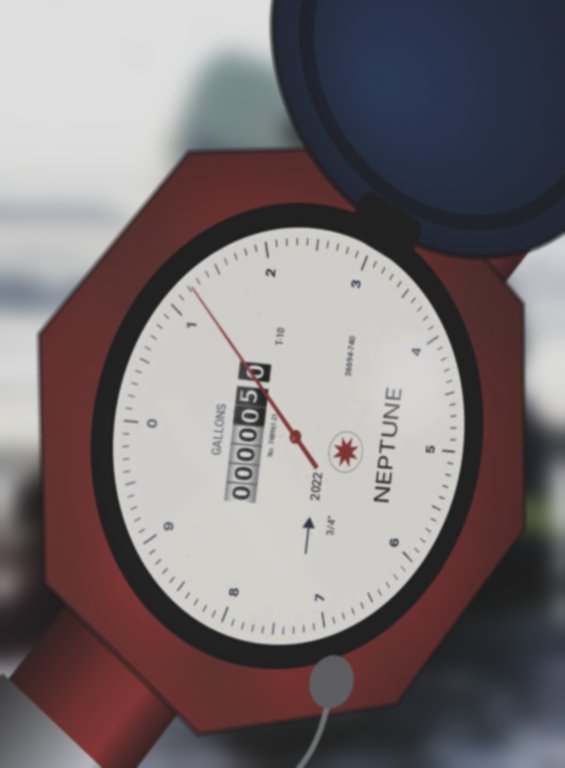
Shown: **51.2** gal
